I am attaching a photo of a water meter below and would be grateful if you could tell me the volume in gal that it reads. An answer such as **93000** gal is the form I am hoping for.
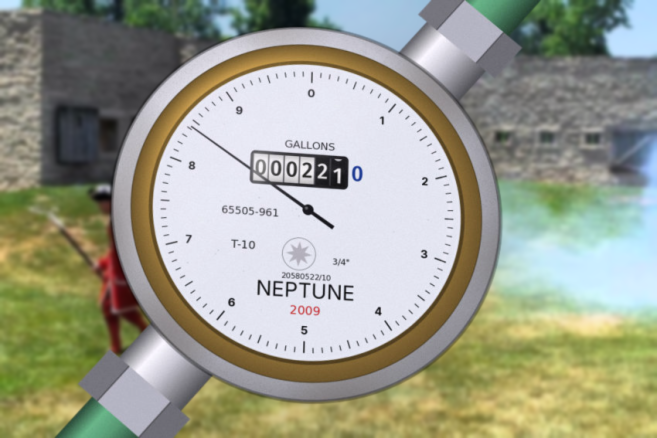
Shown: **2208.4** gal
